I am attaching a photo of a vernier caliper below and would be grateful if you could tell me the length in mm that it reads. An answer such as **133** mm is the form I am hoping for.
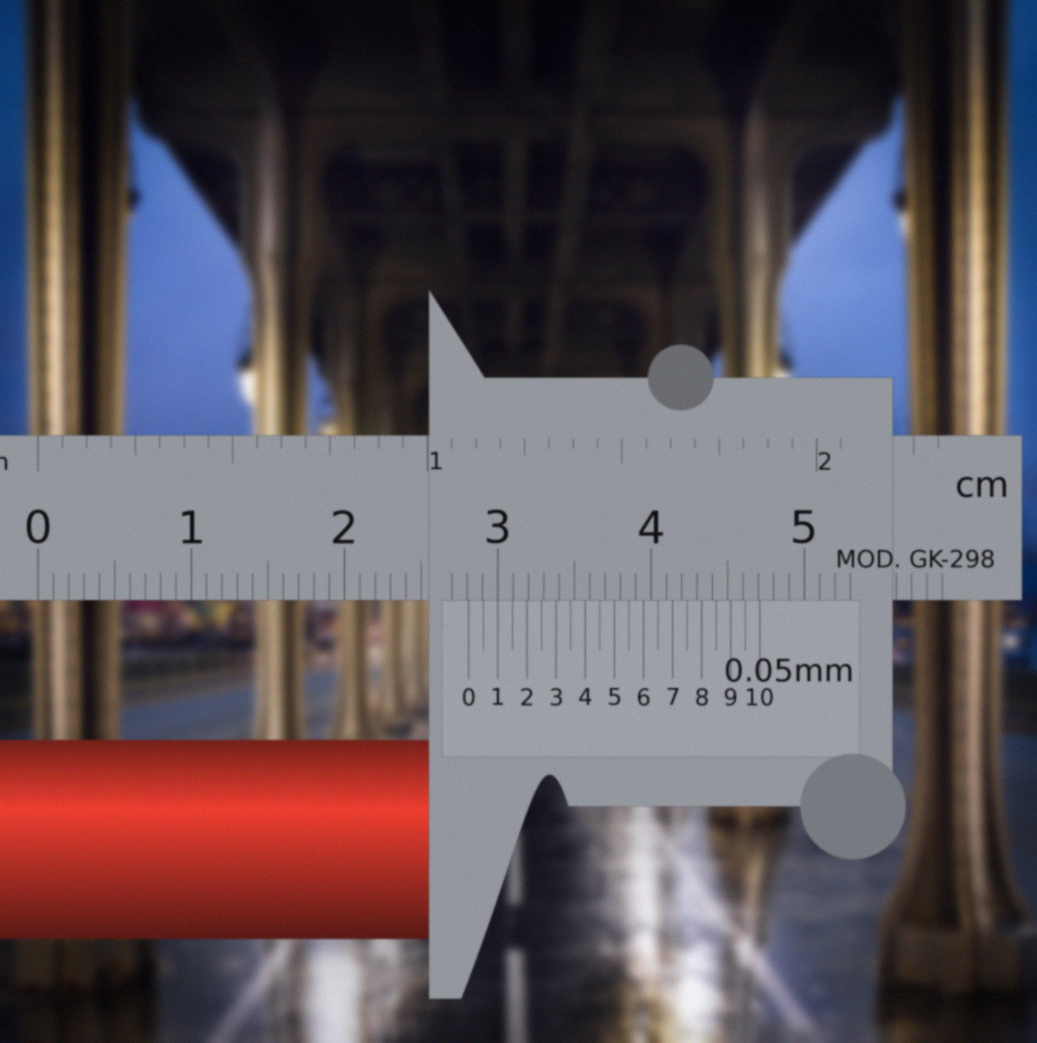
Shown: **28.1** mm
